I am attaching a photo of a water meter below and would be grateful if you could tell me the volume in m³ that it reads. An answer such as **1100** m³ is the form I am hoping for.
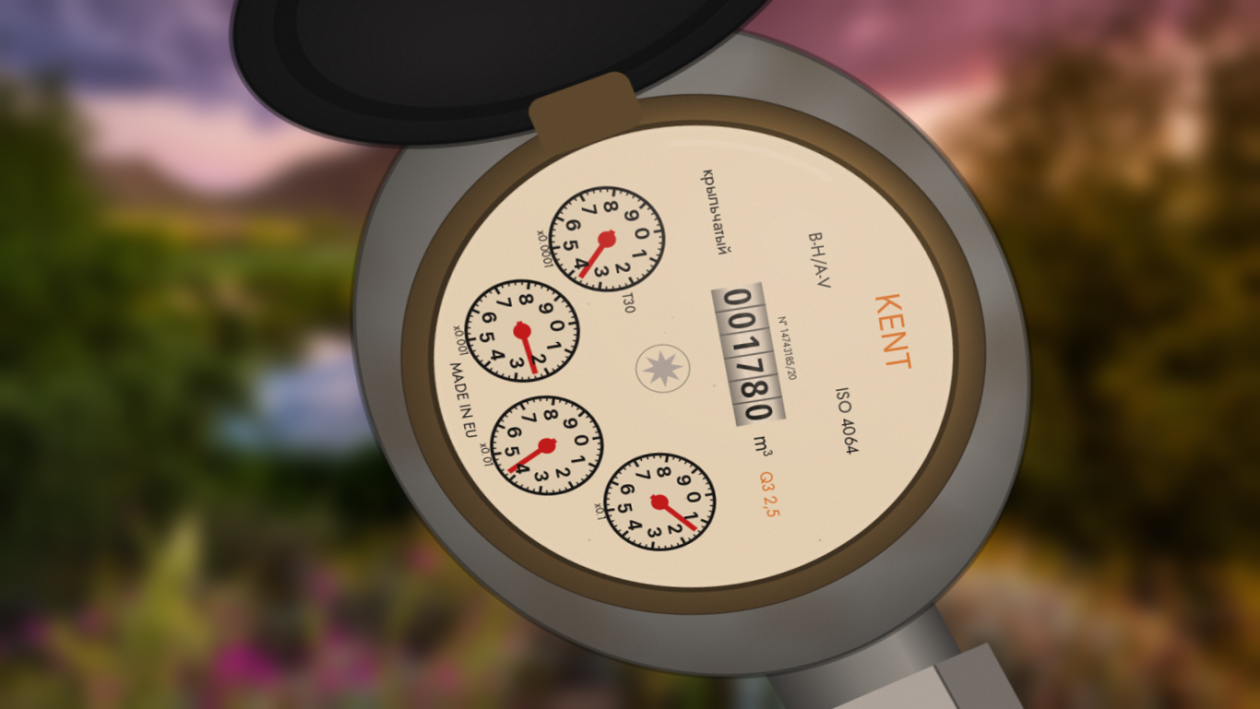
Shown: **1780.1423** m³
